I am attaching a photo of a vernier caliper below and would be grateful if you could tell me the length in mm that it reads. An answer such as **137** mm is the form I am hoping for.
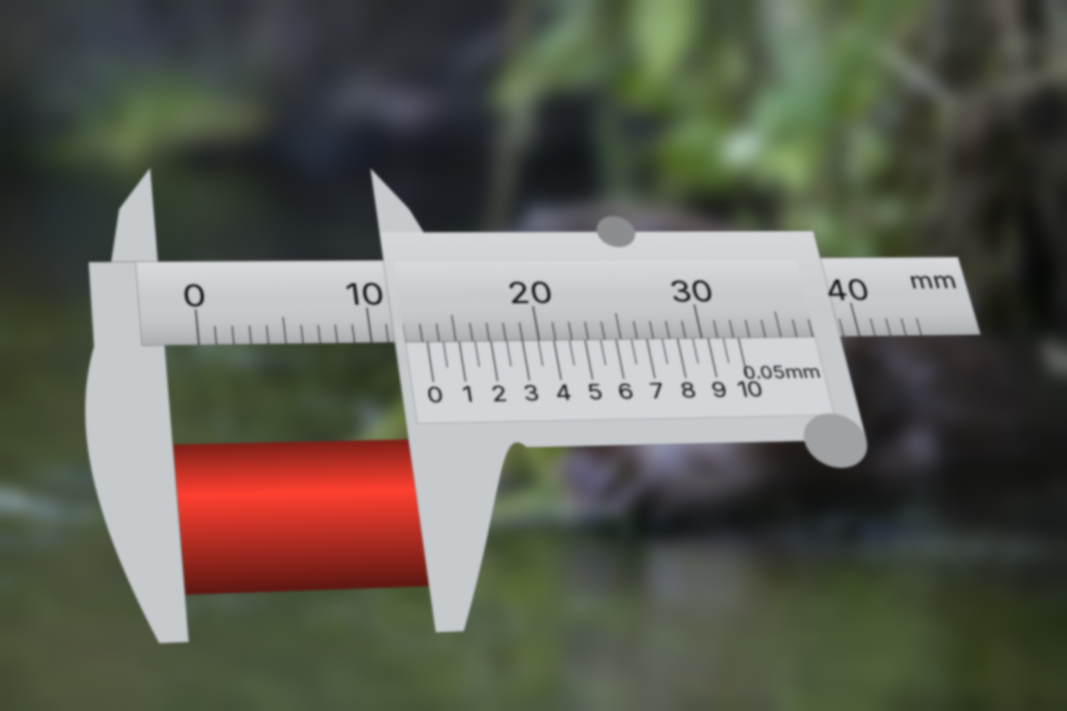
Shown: **13.3** mm
